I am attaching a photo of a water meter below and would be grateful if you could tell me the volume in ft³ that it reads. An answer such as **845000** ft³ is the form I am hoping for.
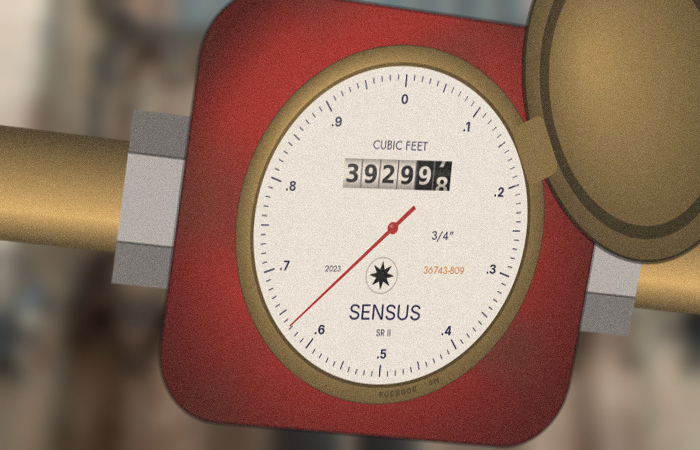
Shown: **392997.63** ft³
